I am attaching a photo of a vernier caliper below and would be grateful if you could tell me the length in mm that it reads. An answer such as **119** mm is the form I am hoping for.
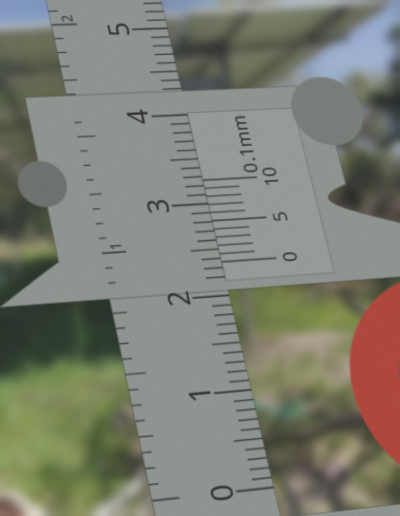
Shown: **23.6** mm
